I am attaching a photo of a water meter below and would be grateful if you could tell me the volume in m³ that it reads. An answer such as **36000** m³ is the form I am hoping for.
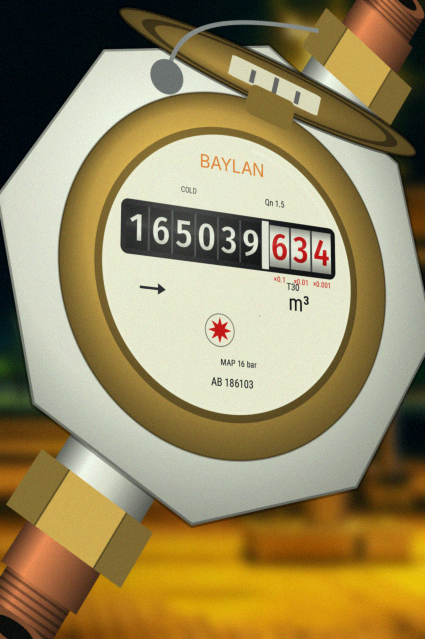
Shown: **165039.634** m³
